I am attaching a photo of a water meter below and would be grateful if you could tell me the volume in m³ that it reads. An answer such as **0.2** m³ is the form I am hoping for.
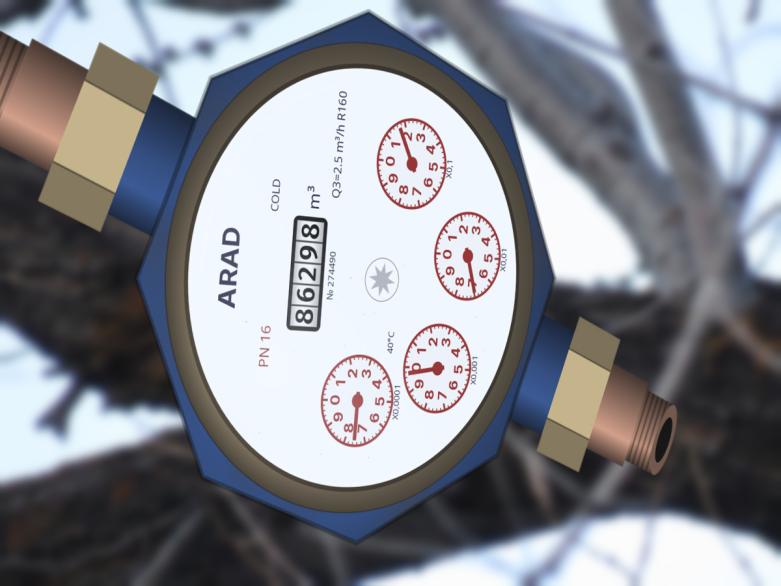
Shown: **86298.1697** m³
